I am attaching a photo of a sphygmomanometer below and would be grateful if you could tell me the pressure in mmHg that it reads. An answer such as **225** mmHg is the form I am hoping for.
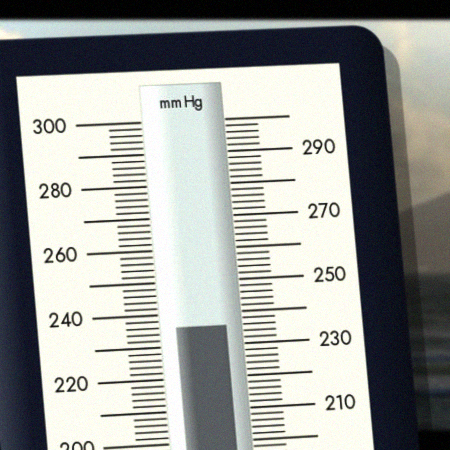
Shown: **236** mmHg
